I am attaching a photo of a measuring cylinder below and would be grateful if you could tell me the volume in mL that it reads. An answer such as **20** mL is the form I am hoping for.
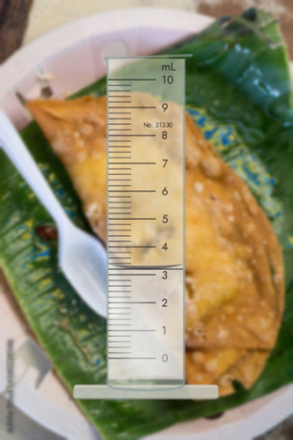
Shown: **3.2** mL
